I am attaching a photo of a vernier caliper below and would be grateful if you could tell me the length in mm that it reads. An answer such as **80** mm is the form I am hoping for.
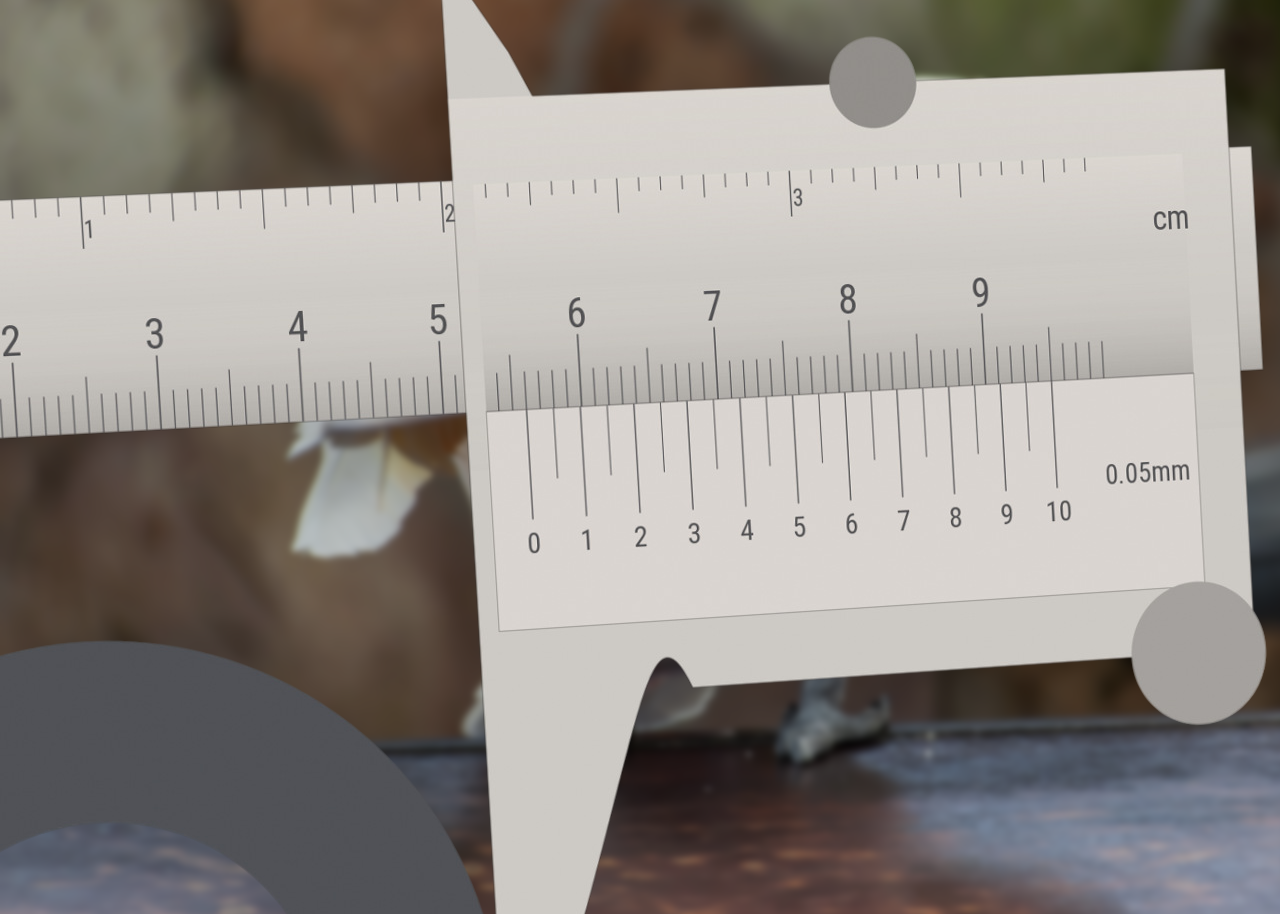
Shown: **56.0** mm
